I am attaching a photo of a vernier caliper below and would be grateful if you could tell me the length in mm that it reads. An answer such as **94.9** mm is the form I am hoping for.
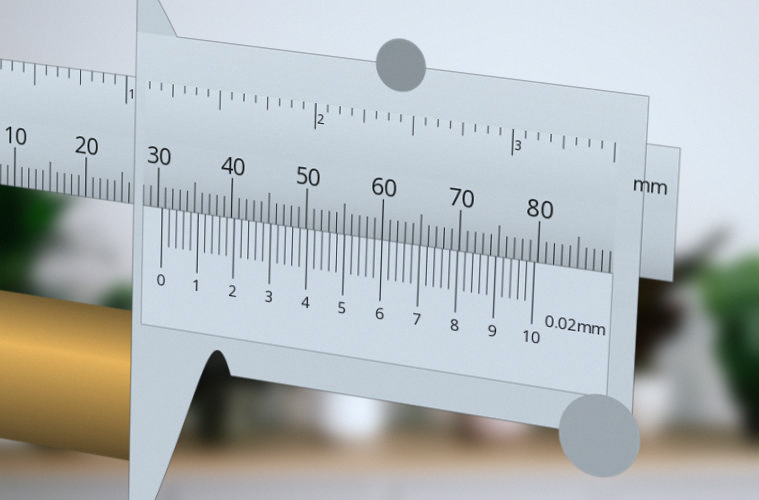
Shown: **30.6** mm
